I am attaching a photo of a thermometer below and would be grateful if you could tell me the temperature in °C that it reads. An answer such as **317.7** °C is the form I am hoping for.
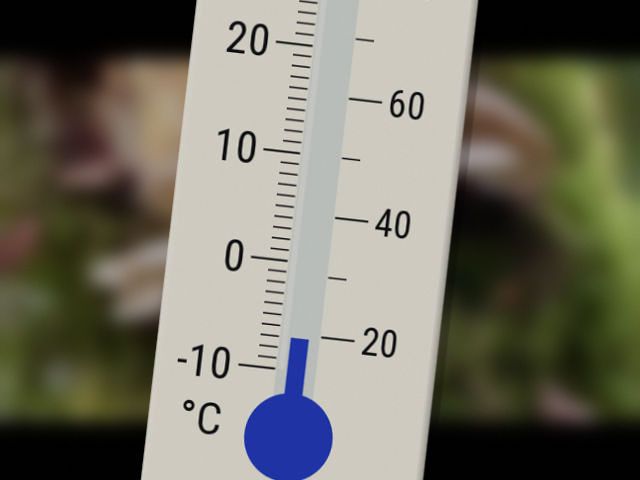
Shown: **-7** °C
